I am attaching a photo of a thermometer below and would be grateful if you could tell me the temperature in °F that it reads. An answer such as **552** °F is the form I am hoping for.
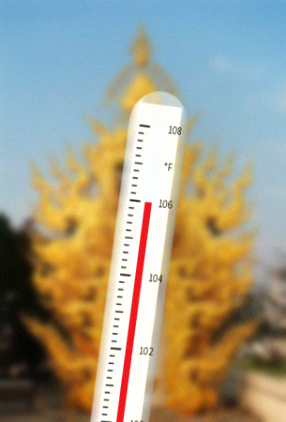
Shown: **106** °F
